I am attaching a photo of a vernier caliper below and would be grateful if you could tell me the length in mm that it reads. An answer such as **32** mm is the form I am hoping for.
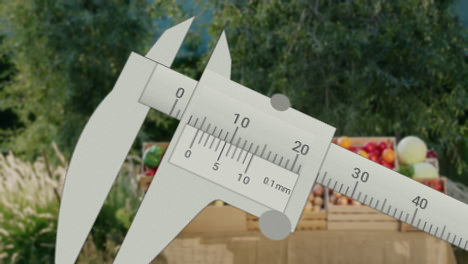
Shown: **4.8** mm
